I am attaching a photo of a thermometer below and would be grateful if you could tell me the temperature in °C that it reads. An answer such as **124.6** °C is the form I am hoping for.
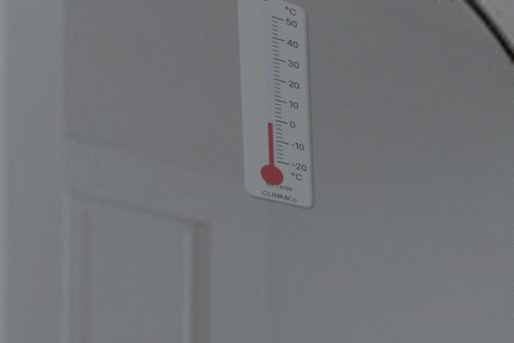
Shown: **-2** °C
